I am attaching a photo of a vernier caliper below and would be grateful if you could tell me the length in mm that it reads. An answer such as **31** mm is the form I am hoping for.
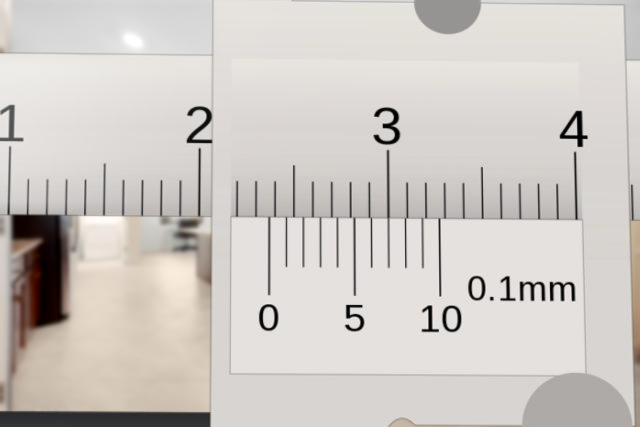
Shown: **23.7** mm
